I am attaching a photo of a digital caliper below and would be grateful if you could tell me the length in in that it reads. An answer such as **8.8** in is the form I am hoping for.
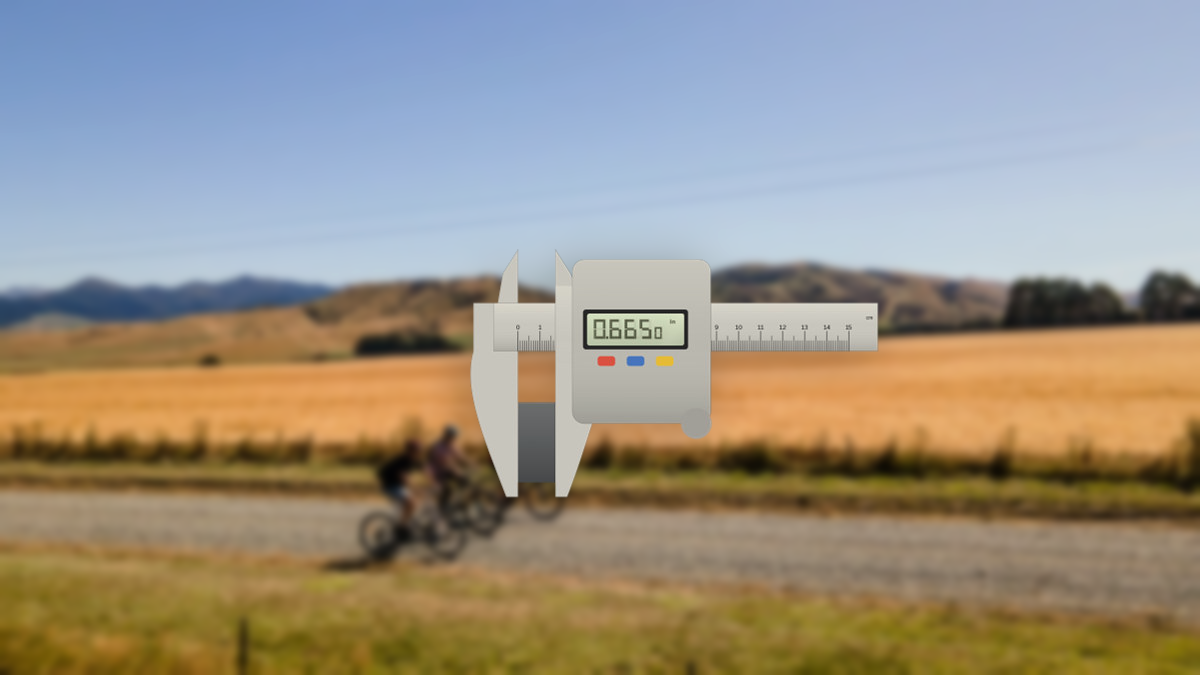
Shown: **0.6650** in
